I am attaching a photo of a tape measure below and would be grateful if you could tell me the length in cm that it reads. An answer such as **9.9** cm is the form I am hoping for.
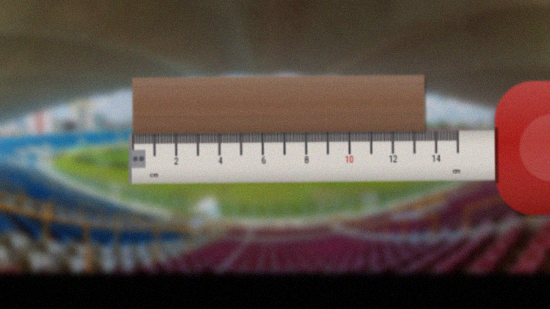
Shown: **13.5** cm
